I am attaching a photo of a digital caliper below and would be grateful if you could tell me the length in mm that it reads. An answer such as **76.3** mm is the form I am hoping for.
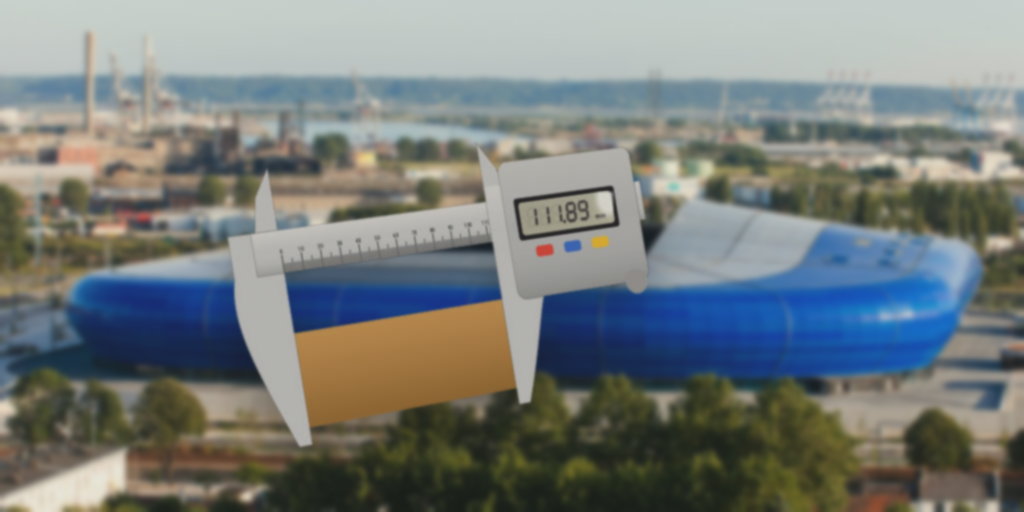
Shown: **111.89** mm
